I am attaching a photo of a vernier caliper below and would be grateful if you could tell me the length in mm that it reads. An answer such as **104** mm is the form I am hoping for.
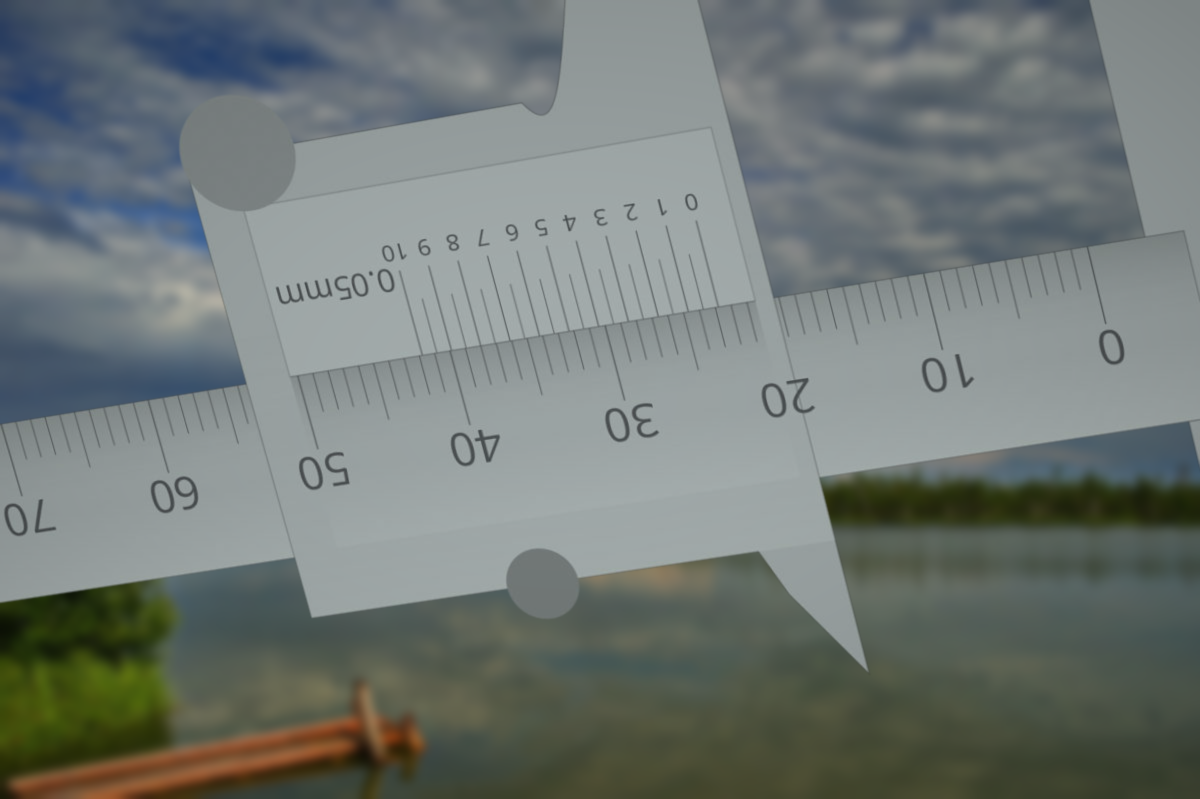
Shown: **22.8** mm
